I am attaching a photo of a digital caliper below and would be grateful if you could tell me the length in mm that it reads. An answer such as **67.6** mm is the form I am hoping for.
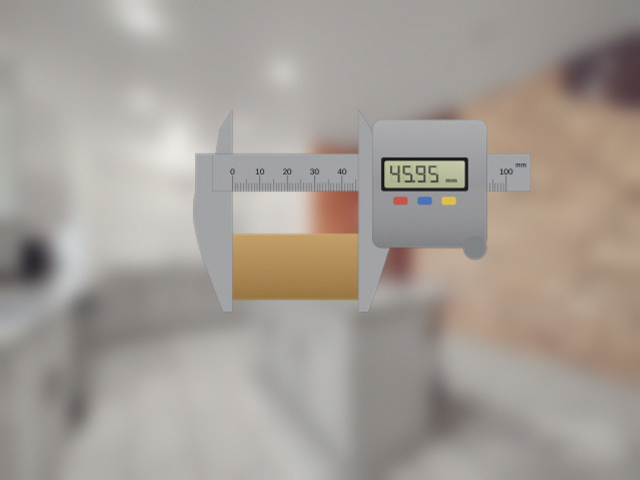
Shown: **45.95** mm
